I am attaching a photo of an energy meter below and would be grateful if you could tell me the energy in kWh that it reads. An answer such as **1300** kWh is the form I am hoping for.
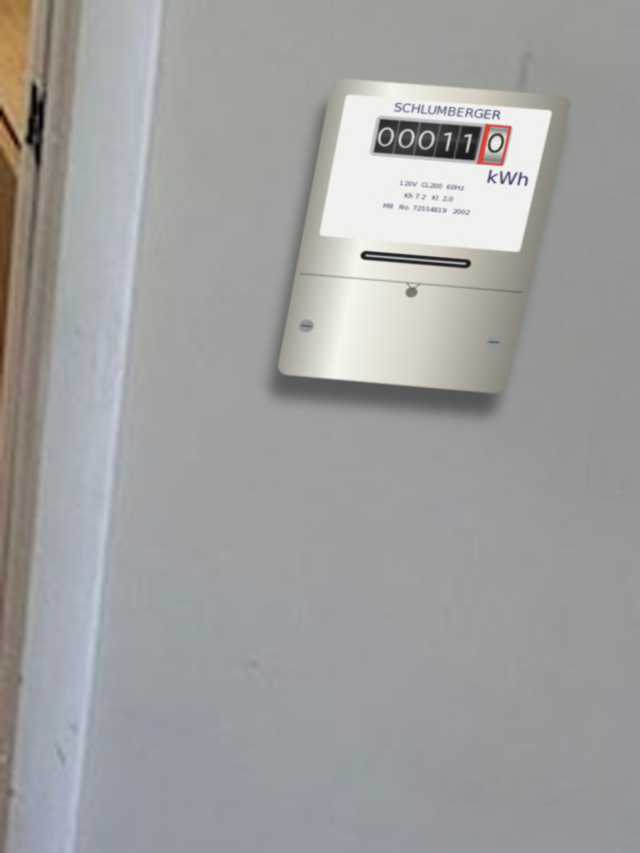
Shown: **11.0** kWh
